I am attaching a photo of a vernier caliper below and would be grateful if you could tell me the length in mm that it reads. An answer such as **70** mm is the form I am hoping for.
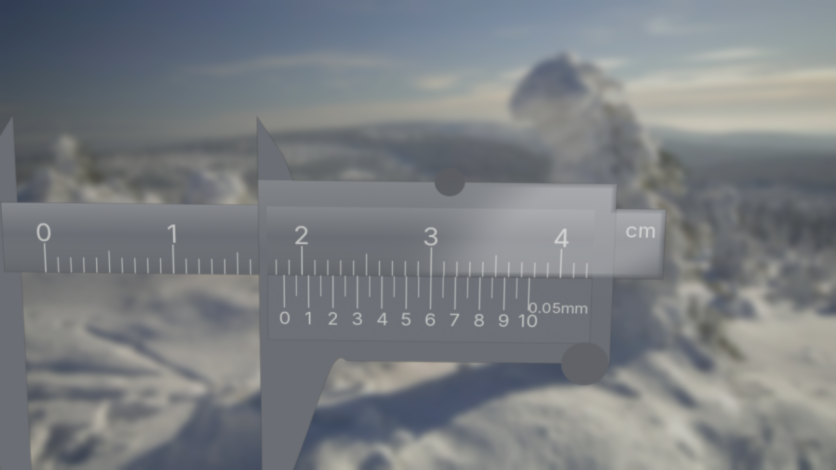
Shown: **18.6** mm
